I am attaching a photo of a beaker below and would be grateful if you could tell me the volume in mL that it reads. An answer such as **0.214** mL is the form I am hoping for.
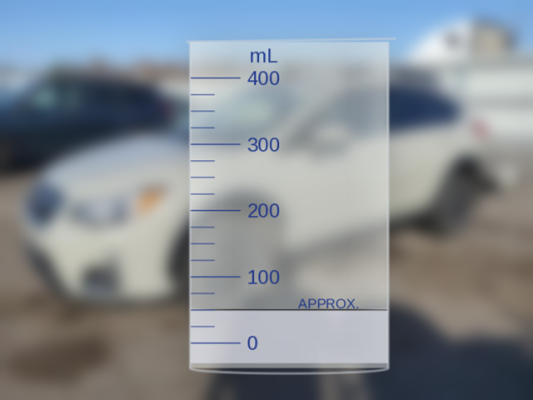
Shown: **50** mL
